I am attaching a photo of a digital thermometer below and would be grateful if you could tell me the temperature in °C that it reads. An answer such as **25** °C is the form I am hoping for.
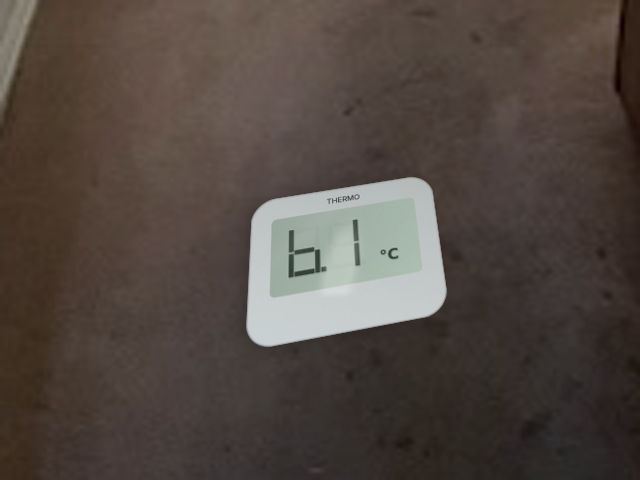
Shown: **6.1** °C
